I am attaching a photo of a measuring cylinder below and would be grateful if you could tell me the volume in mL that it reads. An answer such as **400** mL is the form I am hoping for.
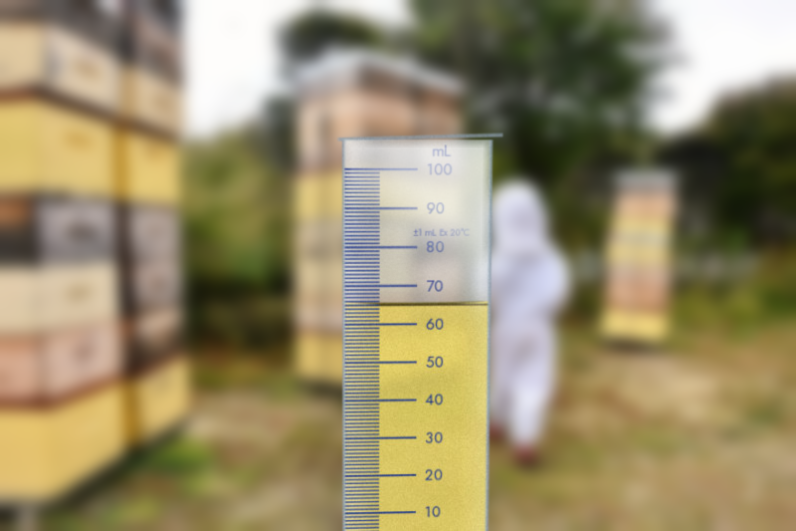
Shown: **65** mL
